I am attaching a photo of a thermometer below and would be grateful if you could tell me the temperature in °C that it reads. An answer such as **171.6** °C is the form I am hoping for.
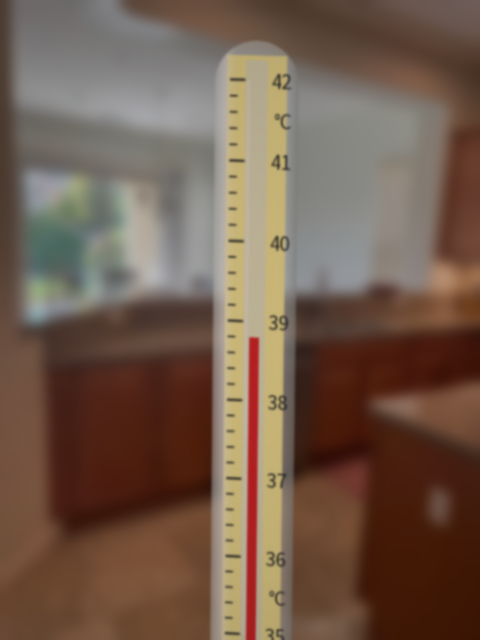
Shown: **38.8** °C
